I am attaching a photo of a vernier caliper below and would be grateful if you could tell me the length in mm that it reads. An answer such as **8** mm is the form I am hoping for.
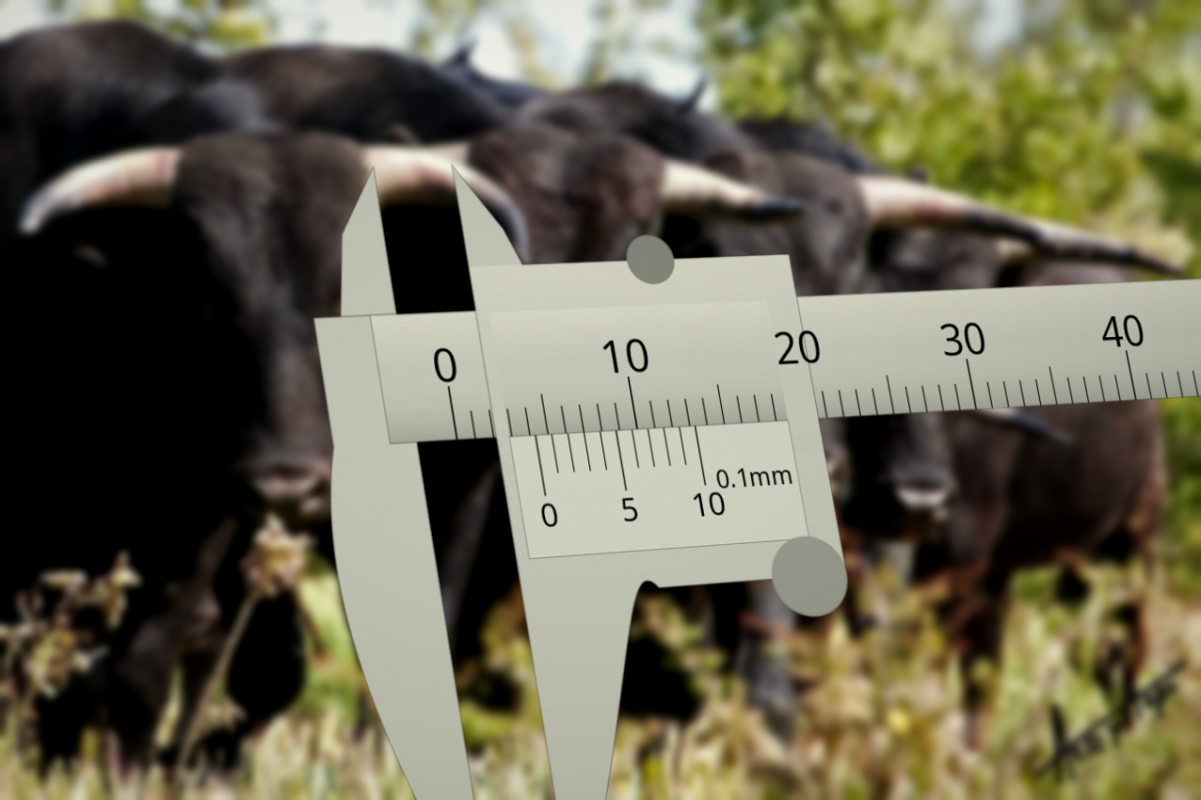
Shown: **4.3** mm
